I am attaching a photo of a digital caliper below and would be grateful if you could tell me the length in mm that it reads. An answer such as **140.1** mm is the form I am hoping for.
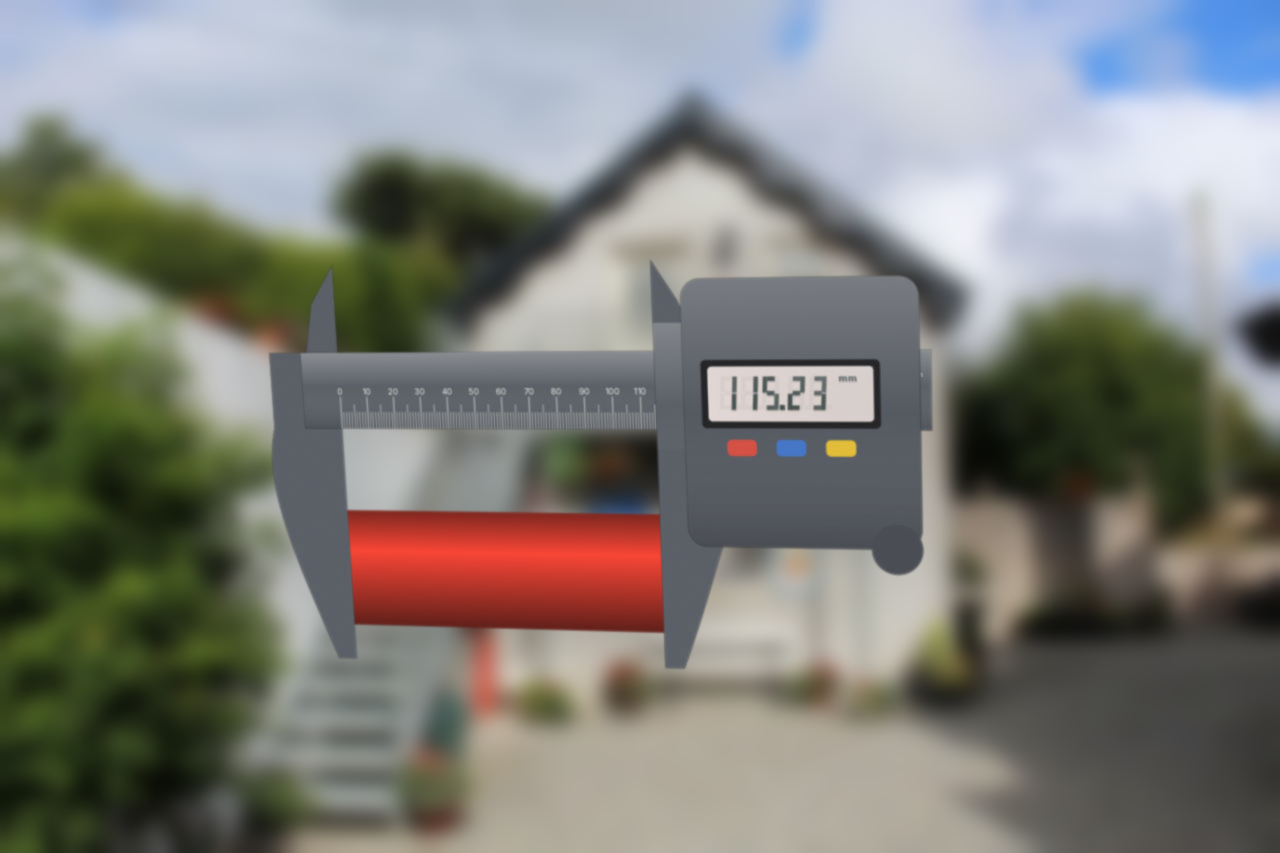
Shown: **115.23** mm
